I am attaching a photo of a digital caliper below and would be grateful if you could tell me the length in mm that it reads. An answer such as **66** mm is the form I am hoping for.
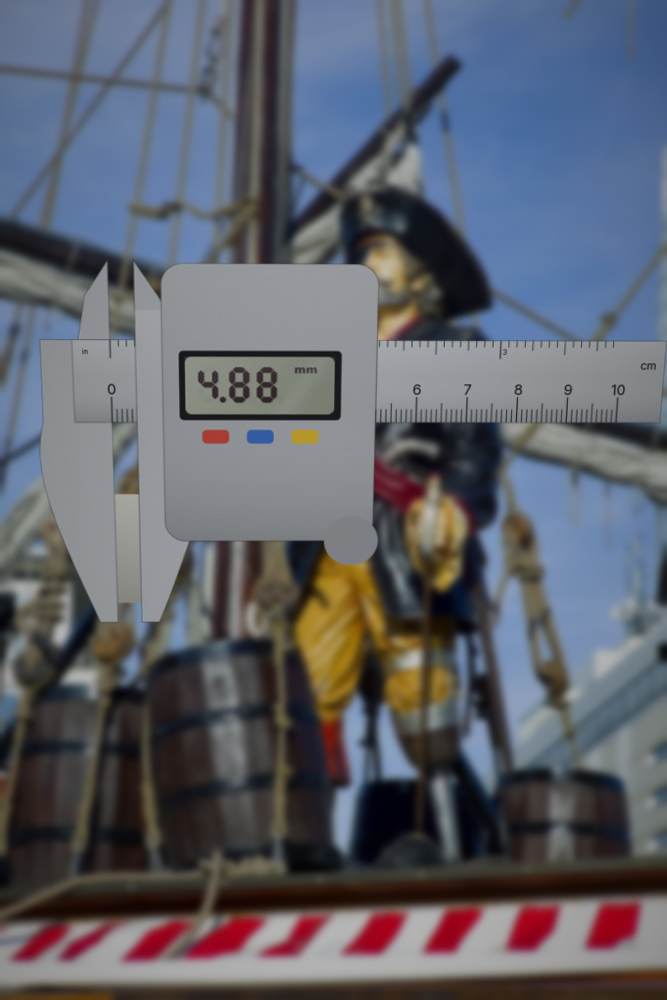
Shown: **4.88** mm
